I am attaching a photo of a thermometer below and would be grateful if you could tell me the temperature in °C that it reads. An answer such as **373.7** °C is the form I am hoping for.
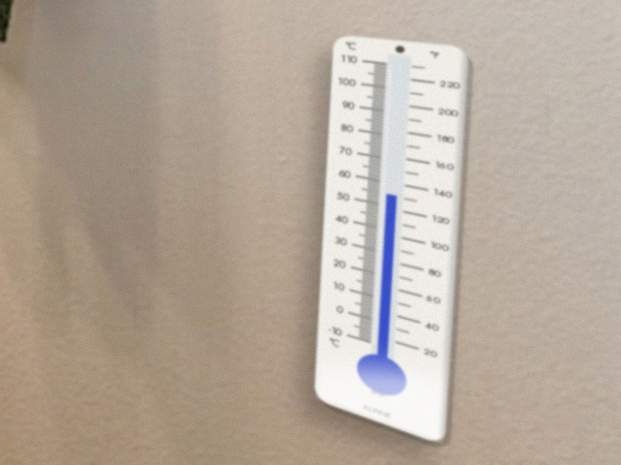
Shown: **55** °C
